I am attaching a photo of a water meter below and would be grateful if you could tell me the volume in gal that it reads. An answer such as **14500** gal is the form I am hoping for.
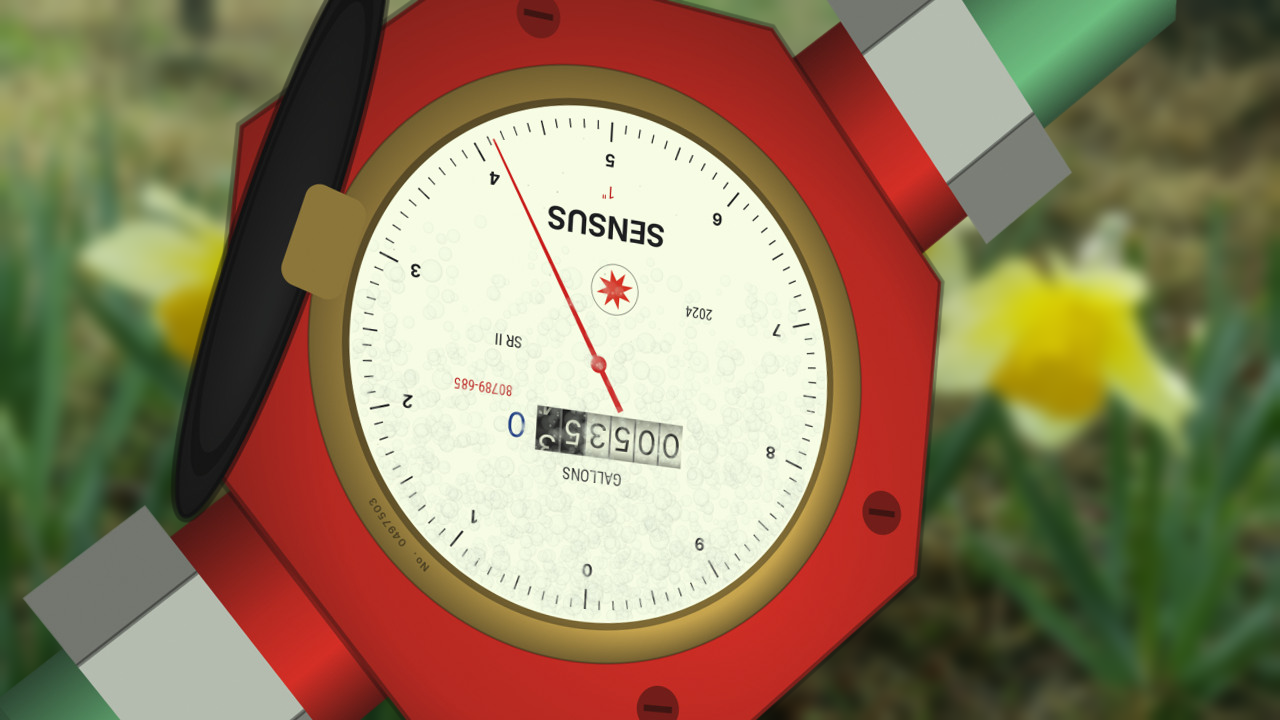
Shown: **53534.1** gal
